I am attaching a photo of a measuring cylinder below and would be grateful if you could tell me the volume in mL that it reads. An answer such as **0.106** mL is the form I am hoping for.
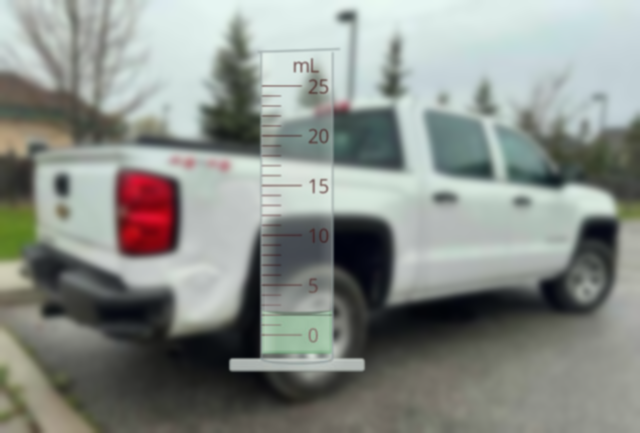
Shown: **2** mL
